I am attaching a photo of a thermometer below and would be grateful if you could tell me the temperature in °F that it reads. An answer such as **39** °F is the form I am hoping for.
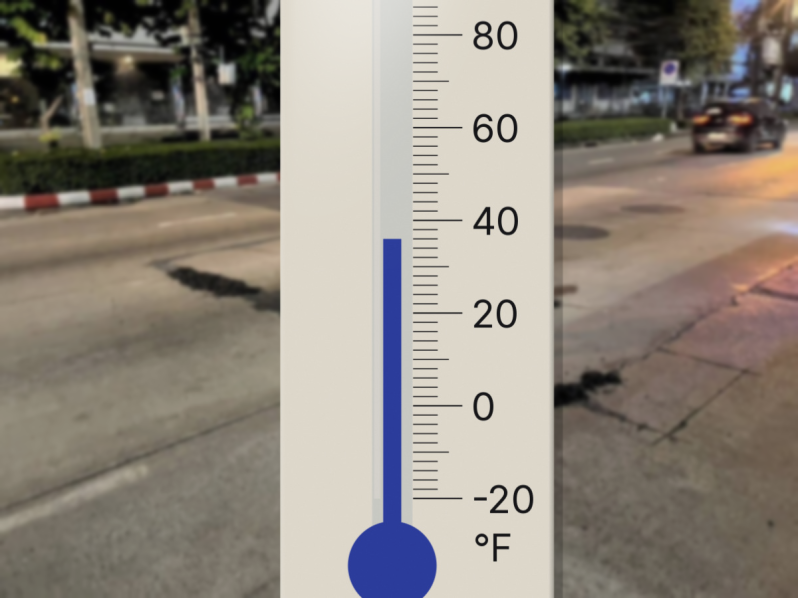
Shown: **36** °F
